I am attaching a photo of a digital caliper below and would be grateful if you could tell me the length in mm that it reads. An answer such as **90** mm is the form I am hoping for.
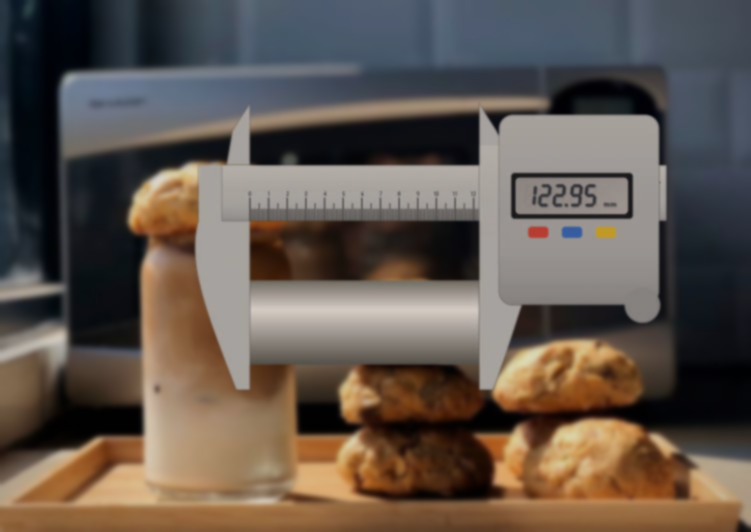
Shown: **122.95** mm
